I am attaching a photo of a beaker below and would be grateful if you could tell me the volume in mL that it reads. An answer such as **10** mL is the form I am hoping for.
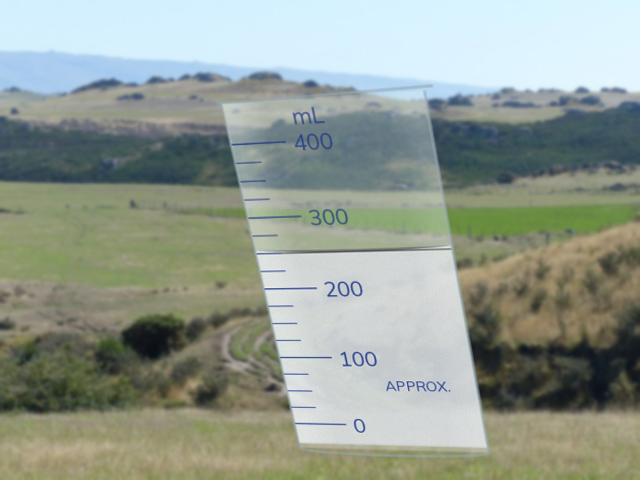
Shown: **250** mL
